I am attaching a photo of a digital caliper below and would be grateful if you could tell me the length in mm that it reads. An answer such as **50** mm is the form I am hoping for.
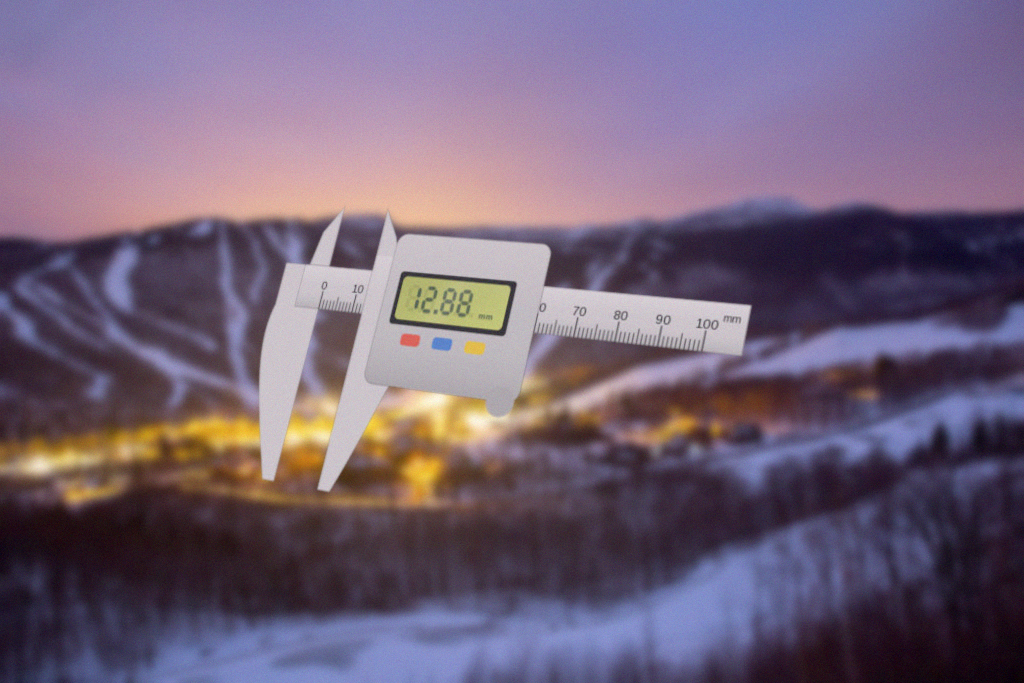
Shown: **12.88** mm
